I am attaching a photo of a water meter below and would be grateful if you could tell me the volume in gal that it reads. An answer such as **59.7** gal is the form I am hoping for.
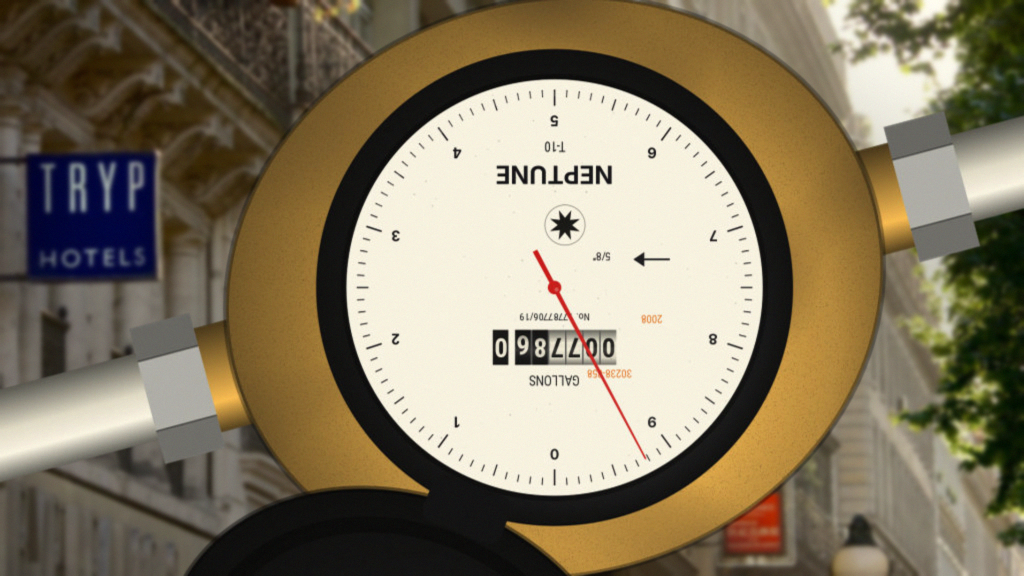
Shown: **77859.2** gal
